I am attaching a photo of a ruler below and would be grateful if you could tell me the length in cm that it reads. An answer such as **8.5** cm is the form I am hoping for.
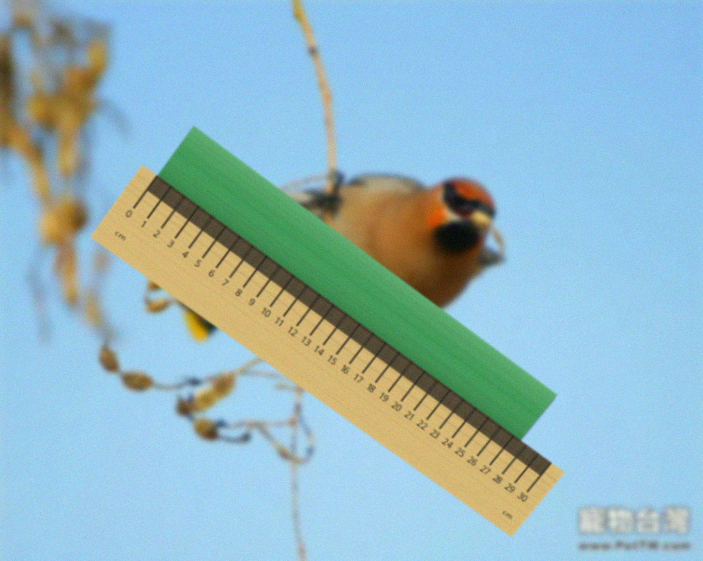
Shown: **27.5** cm
